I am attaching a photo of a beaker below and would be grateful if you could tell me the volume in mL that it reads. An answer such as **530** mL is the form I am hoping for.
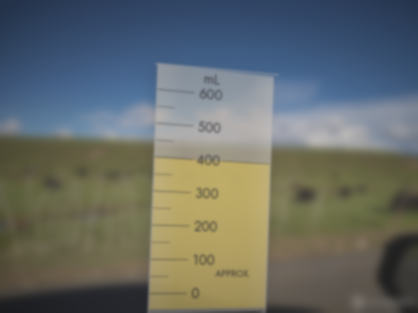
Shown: **400** mL
